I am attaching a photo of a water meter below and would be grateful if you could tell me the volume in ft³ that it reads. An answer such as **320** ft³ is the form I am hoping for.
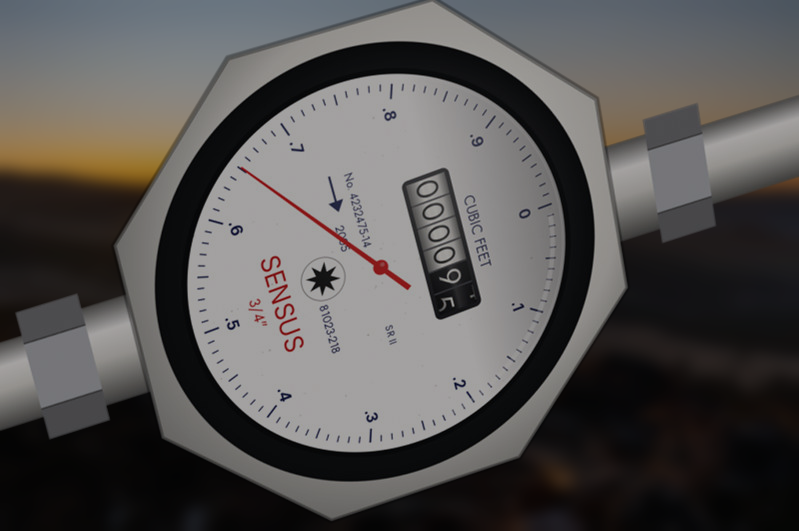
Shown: **94.65** ft³
